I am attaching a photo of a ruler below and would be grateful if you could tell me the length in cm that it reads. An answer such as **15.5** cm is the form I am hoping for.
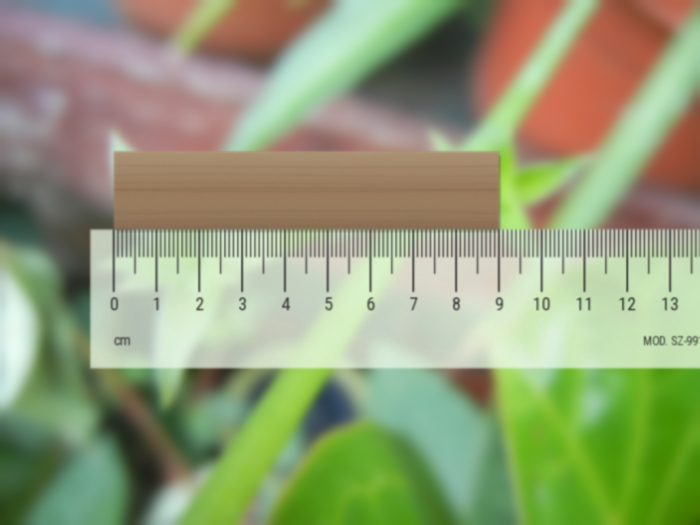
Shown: **9** cm
